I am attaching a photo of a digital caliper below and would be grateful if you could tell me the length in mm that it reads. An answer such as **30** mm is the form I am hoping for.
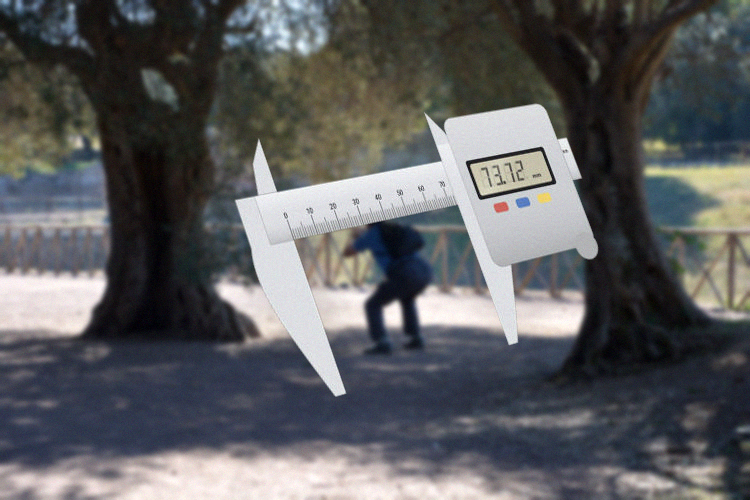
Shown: **73.72** mm
